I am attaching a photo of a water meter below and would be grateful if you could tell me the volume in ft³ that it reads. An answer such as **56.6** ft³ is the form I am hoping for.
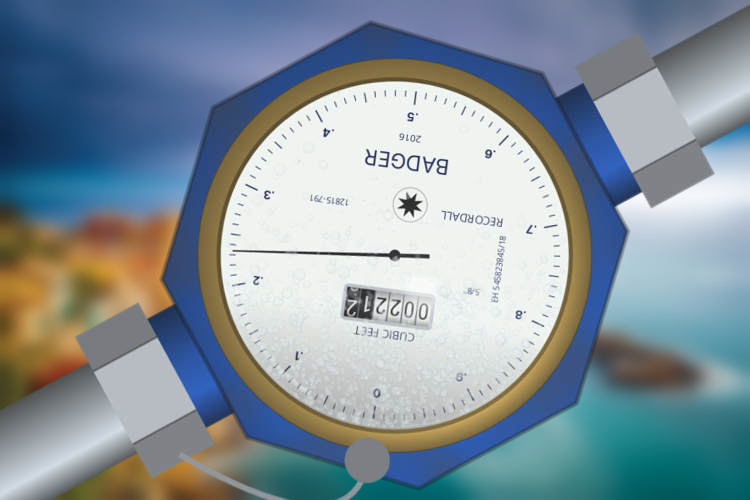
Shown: **2212.23** ft³
